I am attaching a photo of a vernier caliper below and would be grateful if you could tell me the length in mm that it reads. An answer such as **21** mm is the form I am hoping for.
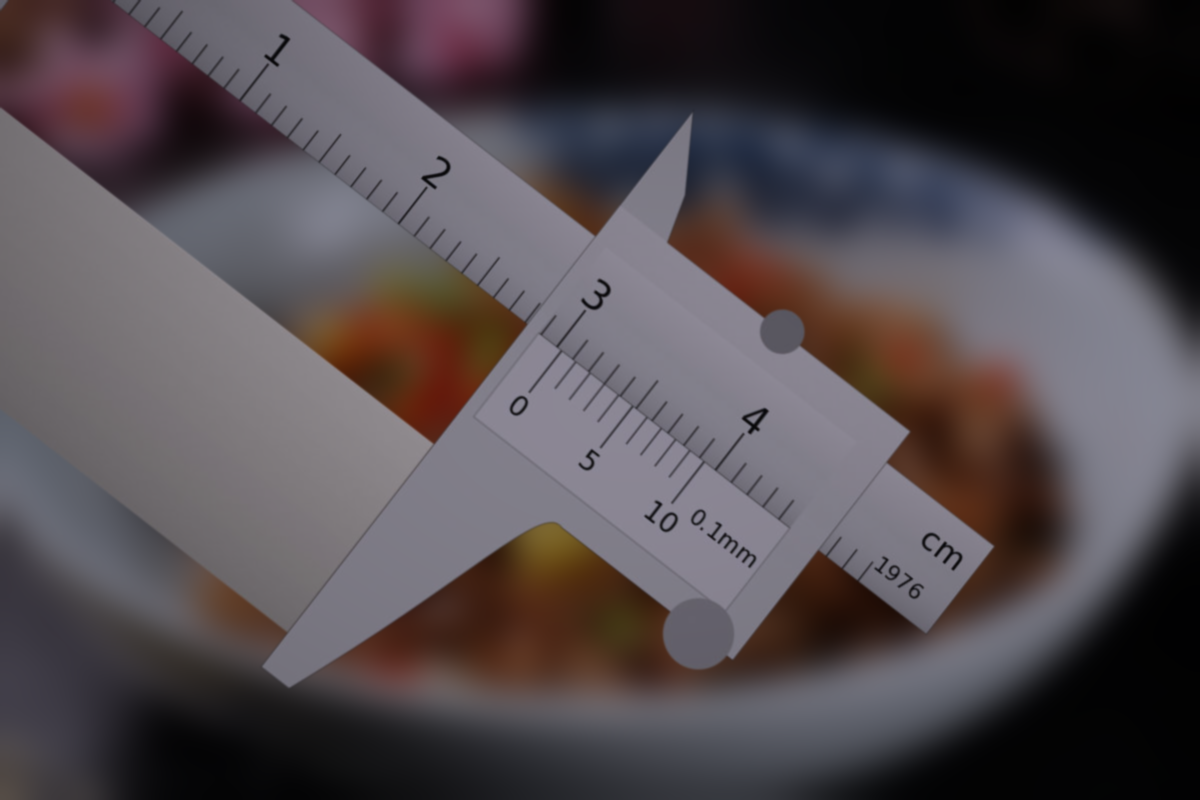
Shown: **30.3** mm
